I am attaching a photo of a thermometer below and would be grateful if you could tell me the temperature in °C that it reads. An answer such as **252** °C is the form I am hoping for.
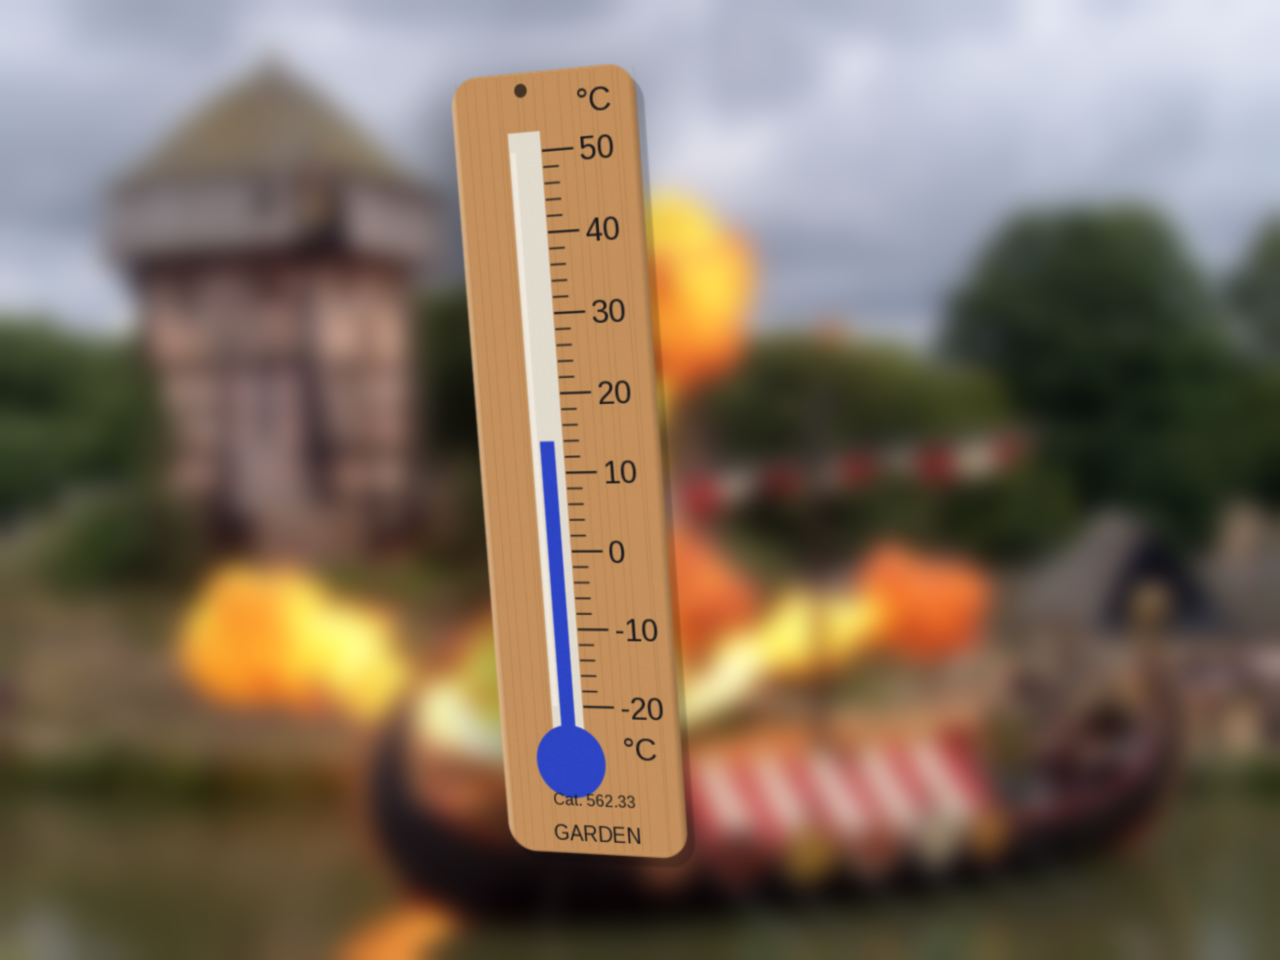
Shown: **14** °C
